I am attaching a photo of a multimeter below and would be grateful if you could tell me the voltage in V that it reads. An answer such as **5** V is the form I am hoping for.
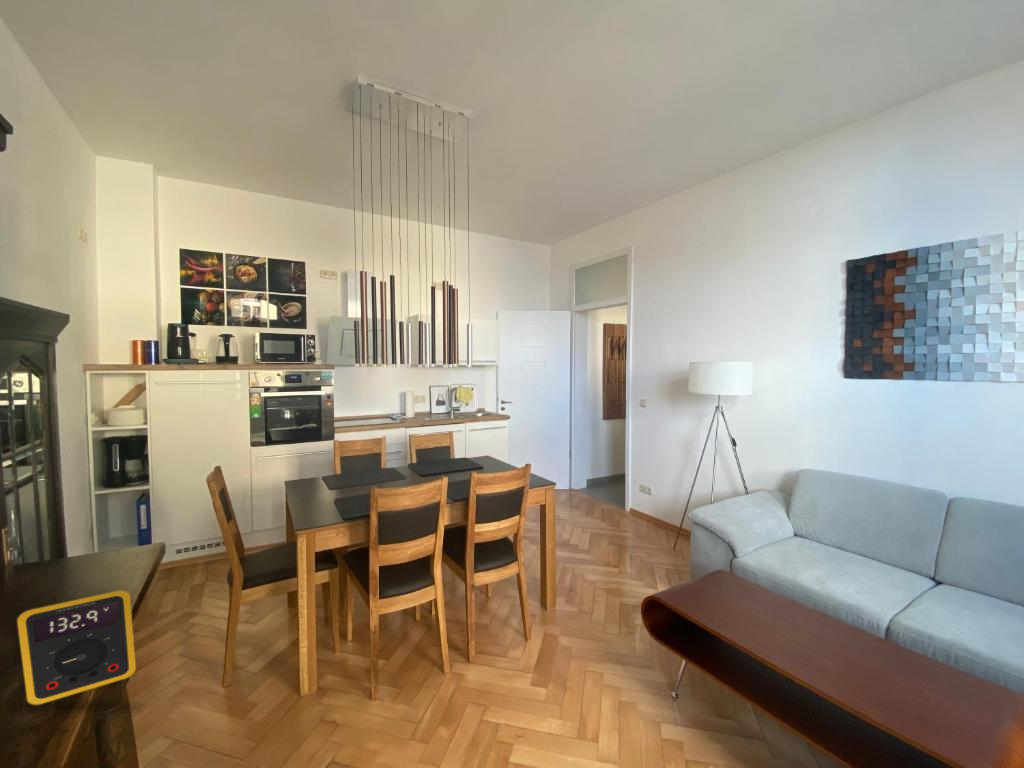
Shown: **132.9** V
